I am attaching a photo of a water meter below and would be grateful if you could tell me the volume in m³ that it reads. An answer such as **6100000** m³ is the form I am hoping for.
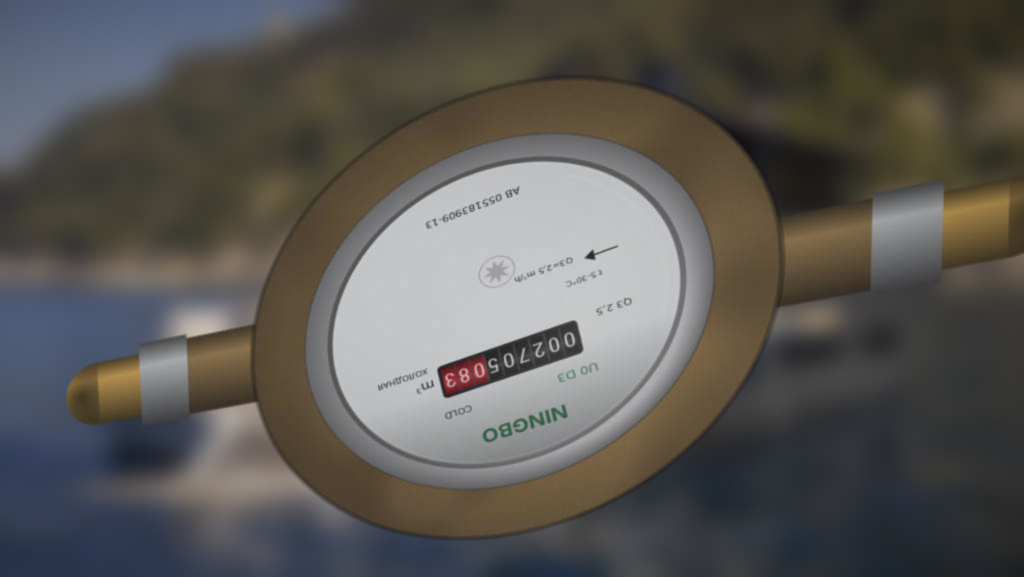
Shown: **2705.083** m³
